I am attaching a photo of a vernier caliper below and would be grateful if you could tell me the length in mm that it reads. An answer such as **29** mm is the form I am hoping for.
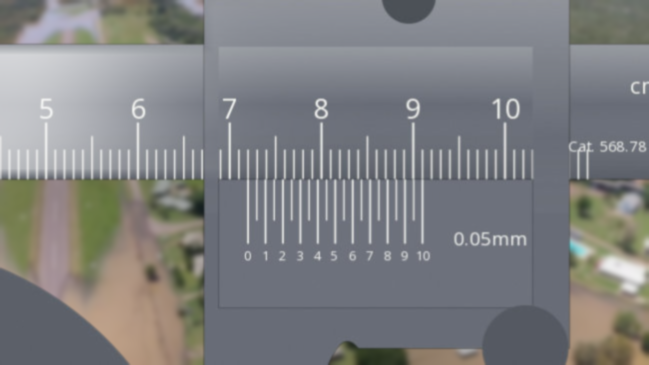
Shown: **72.0** mm
